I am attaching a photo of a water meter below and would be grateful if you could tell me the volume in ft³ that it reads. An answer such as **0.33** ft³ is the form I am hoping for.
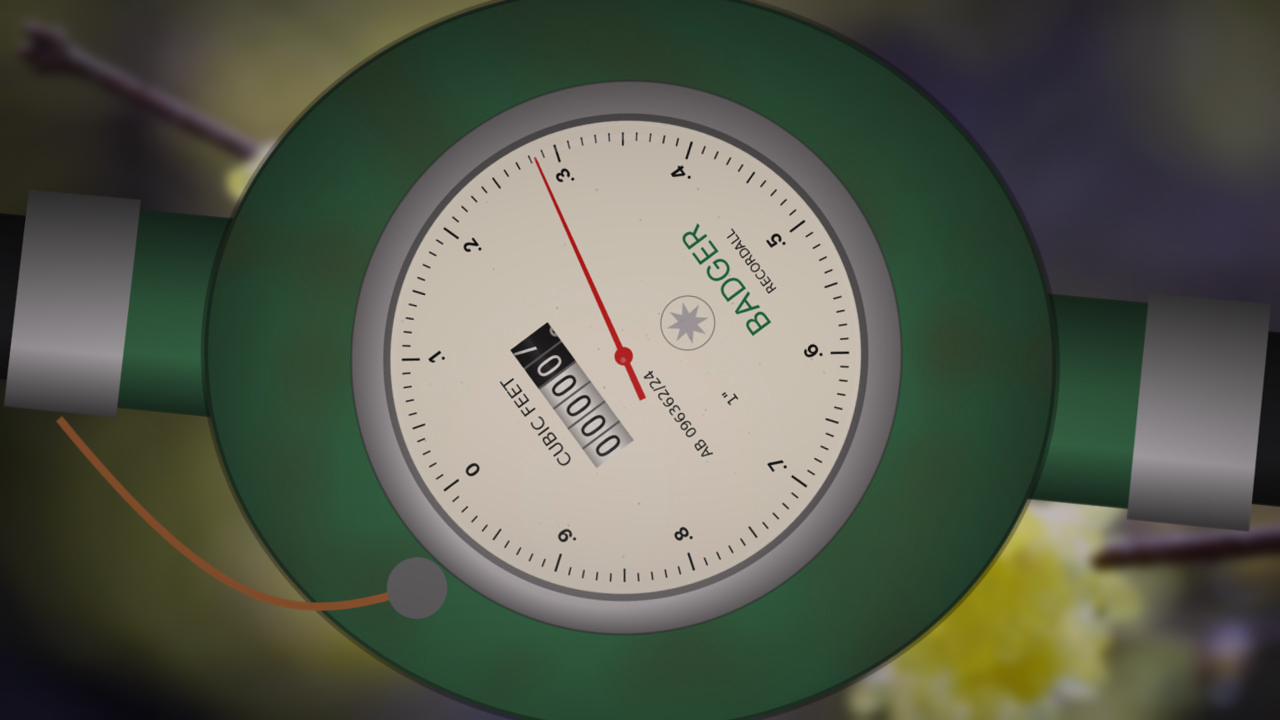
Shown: **7.28** ft³
